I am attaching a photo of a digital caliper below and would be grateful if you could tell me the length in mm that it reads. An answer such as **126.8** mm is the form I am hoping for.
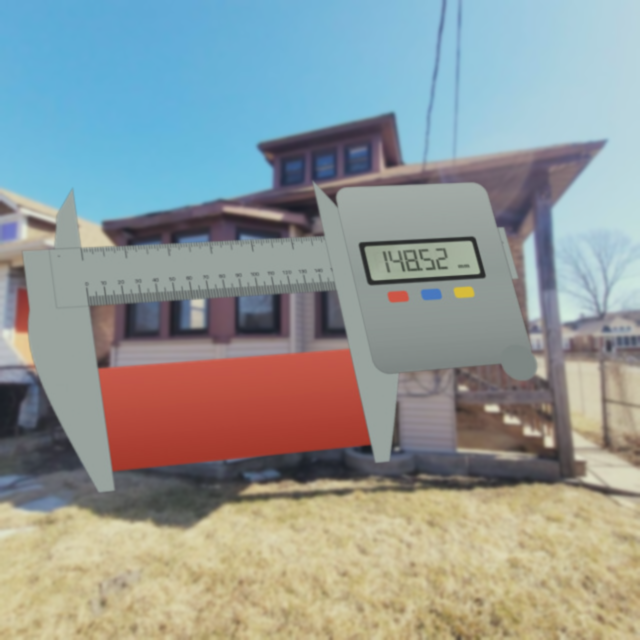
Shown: **148.52** mm
